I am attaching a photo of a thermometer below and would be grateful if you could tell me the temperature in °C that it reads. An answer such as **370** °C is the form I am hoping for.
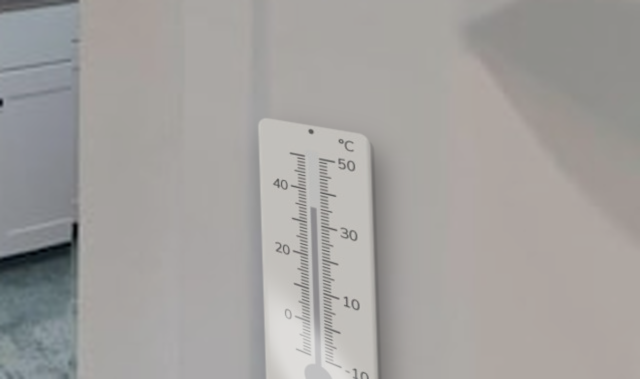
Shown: **35** °C
